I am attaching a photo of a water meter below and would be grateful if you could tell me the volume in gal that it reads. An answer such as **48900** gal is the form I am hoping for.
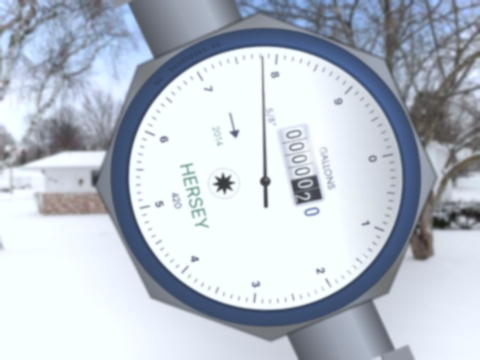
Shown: **17.8** gal
